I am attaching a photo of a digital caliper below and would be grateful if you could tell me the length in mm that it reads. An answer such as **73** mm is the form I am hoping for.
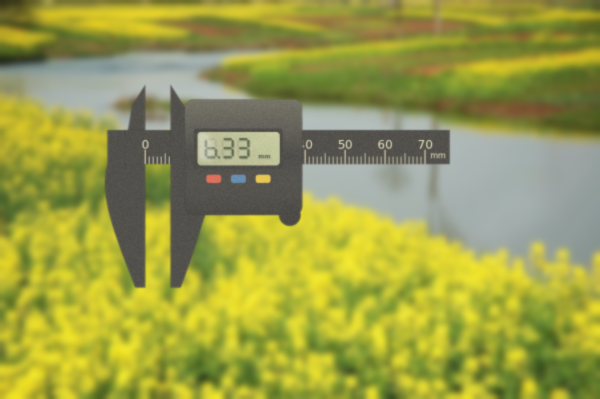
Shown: **6.33** mm
